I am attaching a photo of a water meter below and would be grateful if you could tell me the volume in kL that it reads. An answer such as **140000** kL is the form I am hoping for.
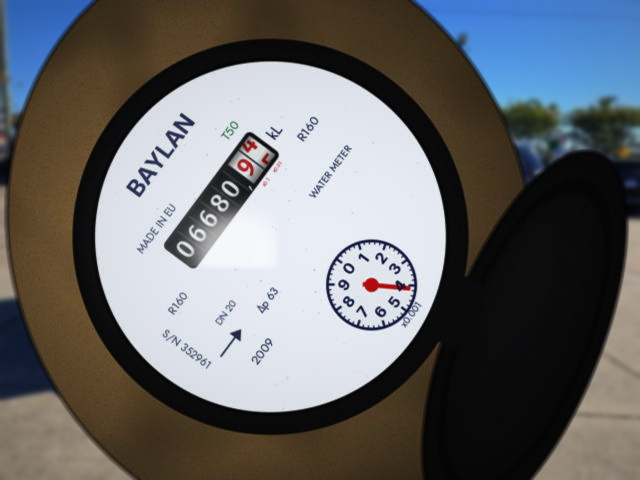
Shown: **6680.944** kL
